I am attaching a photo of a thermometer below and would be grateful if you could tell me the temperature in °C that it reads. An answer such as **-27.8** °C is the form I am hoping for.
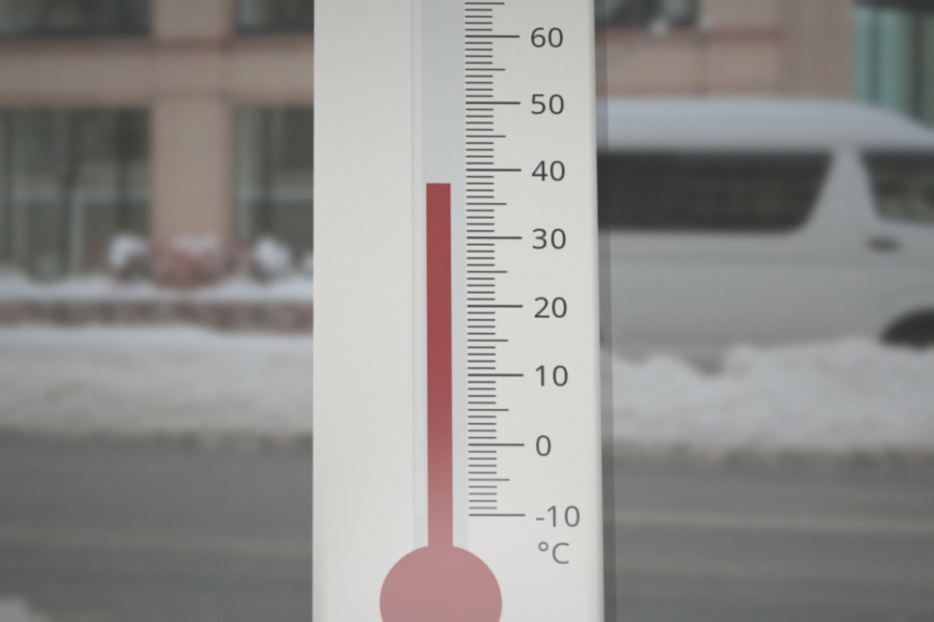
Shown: **38** °C
